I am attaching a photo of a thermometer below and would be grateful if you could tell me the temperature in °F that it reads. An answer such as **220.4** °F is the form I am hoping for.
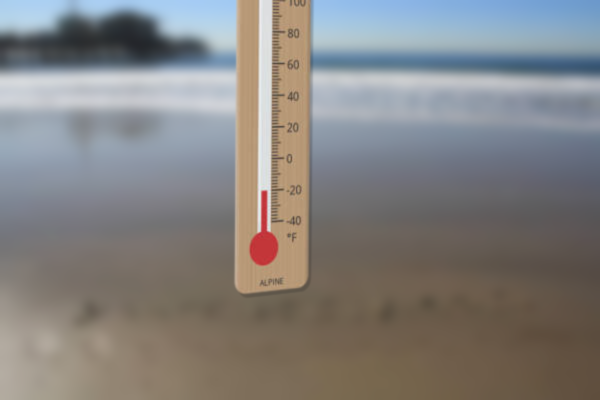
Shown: **-20** °F
